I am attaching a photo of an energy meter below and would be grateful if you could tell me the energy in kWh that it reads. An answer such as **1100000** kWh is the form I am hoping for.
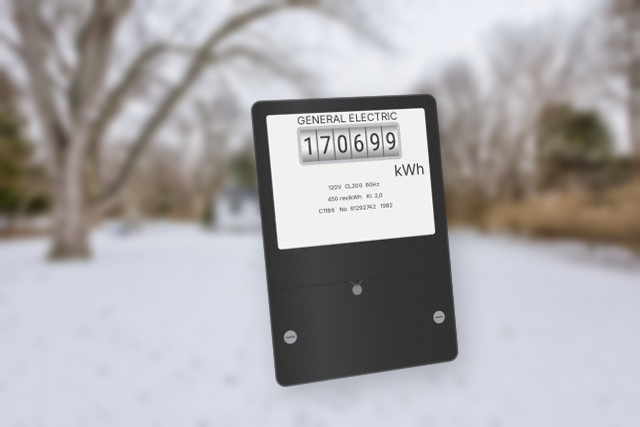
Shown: **170699** kWh
